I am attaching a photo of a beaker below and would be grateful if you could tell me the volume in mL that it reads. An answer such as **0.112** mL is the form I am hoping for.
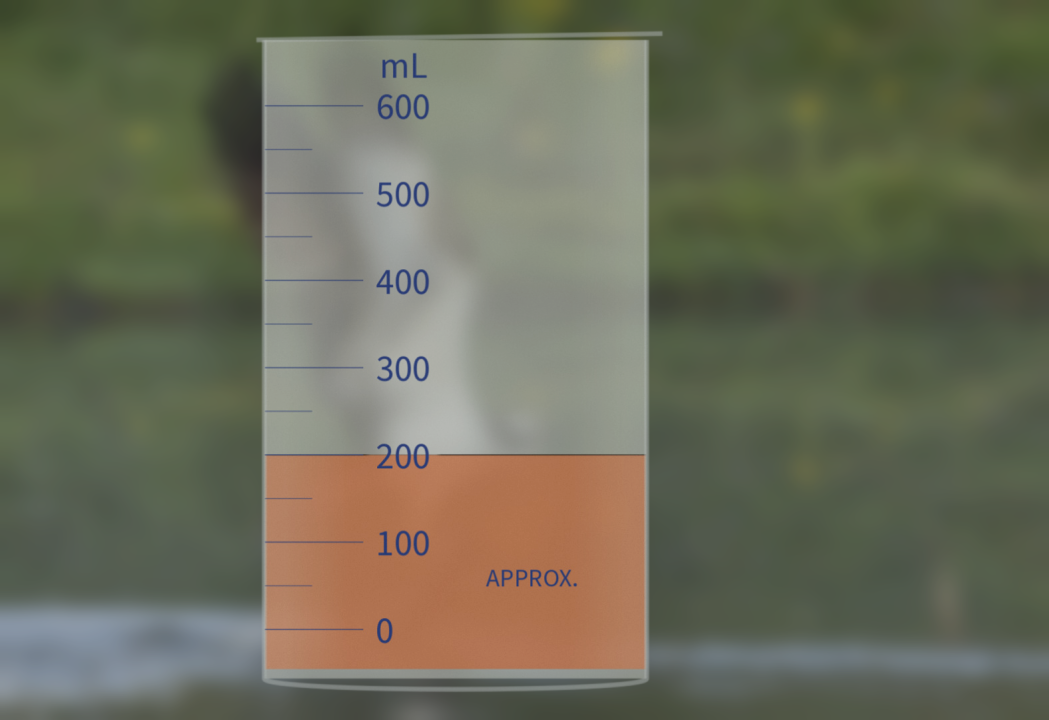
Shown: **200** mL
